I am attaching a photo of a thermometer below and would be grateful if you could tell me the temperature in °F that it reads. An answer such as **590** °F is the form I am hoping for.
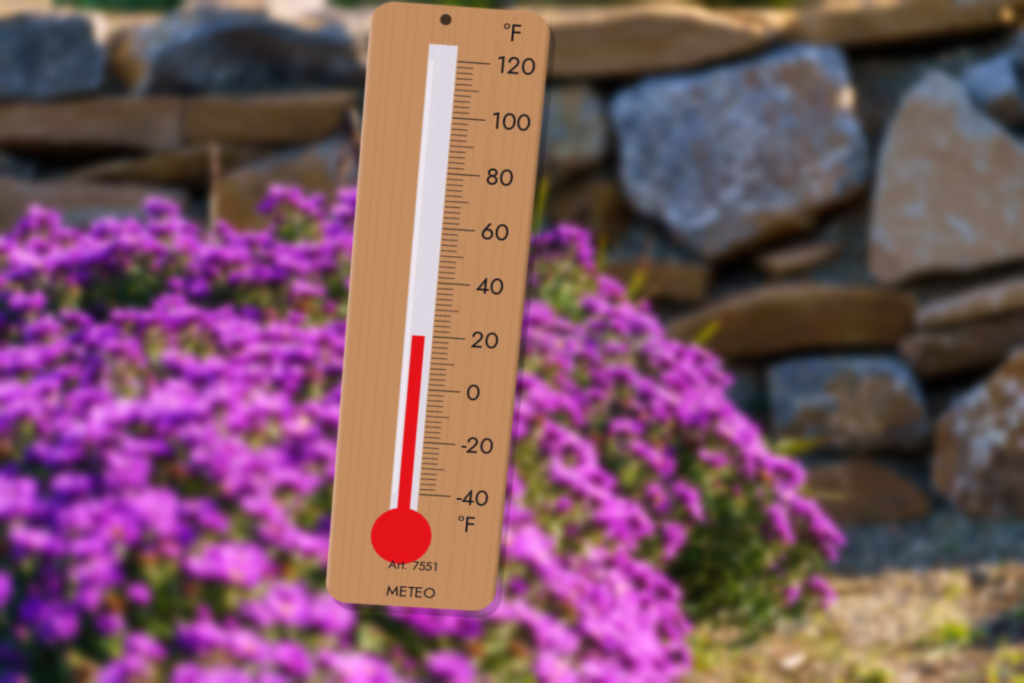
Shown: **20** °F
